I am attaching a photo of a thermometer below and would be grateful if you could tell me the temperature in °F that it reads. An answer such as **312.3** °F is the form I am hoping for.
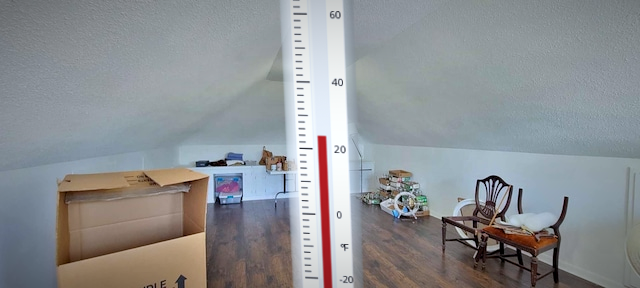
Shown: **24** °F
